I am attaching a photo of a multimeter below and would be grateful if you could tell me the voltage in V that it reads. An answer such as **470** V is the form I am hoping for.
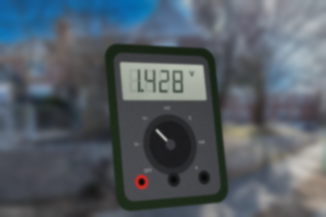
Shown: **1.428** V
